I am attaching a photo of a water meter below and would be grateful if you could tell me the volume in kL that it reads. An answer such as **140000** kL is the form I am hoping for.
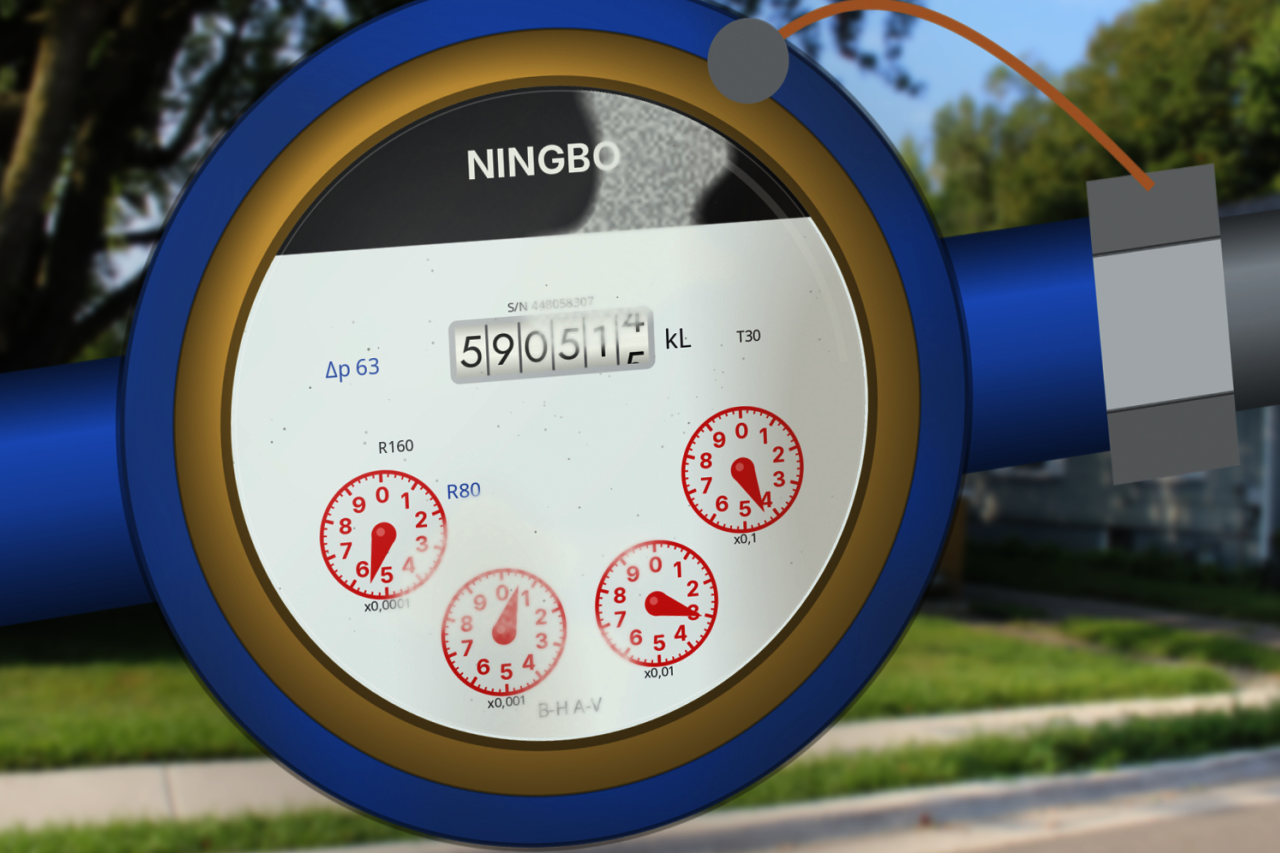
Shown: **590514.4305** kL
